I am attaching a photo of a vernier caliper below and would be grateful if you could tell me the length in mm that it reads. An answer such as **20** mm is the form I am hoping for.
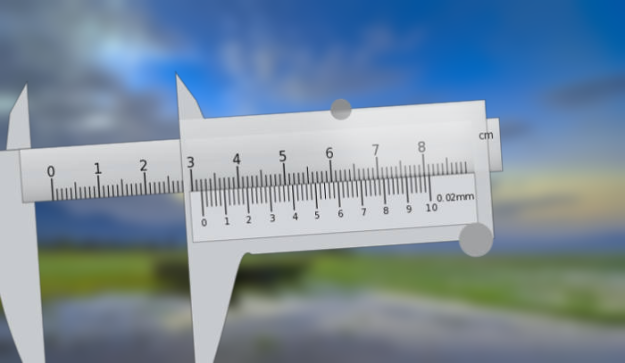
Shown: **32.0** mm
